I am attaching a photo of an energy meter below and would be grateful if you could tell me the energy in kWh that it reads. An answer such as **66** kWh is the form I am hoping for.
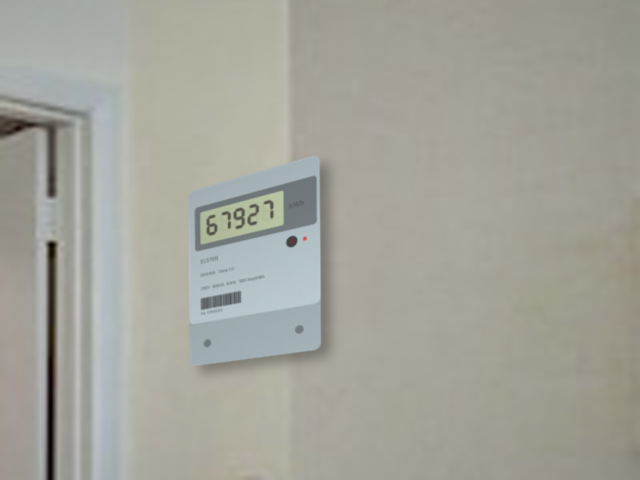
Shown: **67927** kWh
